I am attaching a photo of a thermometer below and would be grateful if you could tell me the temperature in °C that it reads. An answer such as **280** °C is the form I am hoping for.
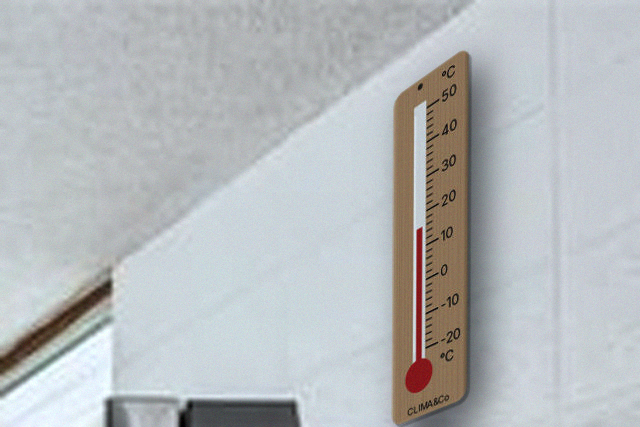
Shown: **16** °C
